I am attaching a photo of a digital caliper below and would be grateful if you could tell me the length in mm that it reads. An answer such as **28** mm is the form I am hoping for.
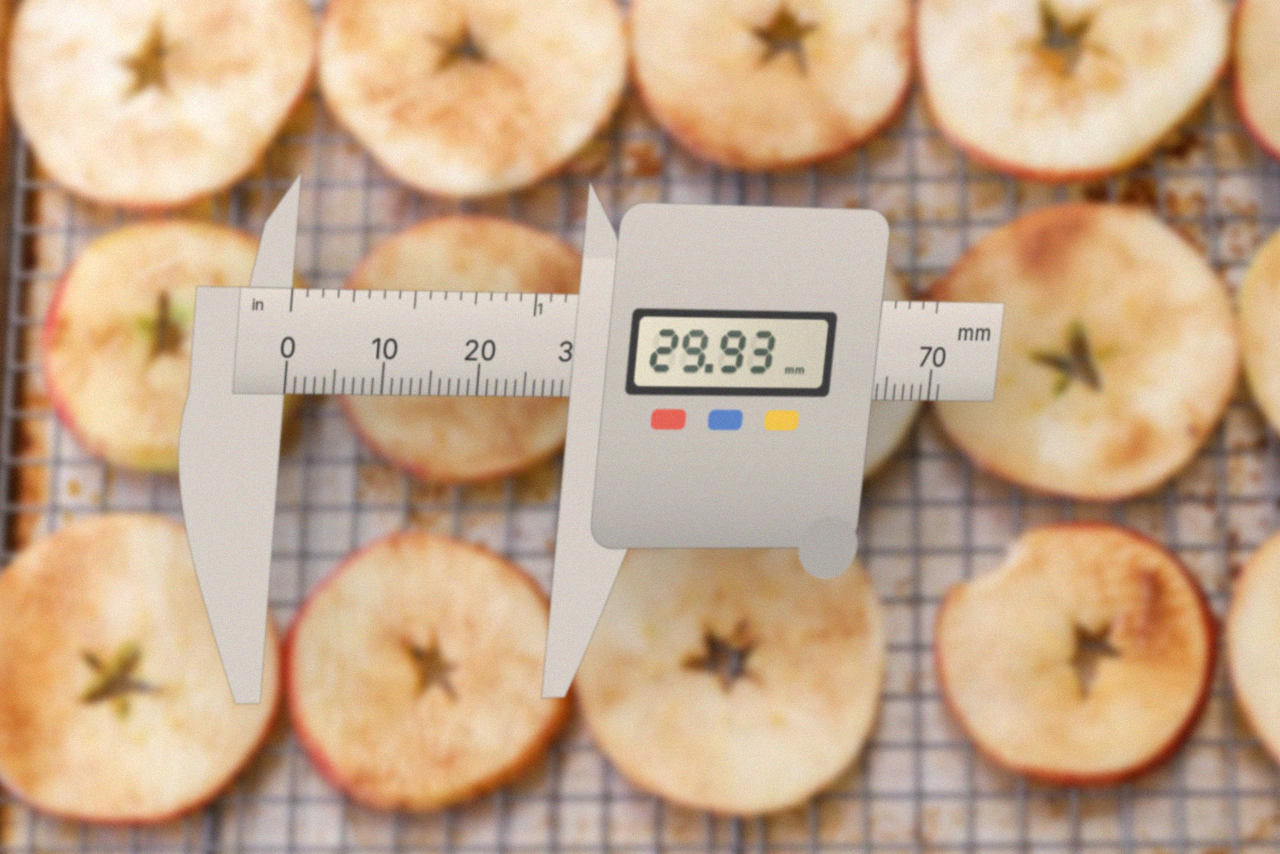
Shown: **29.93** mm
